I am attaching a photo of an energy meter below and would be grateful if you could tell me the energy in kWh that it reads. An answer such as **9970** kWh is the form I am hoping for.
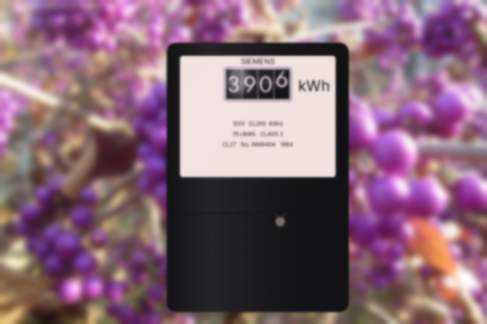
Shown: **3906** kWh
